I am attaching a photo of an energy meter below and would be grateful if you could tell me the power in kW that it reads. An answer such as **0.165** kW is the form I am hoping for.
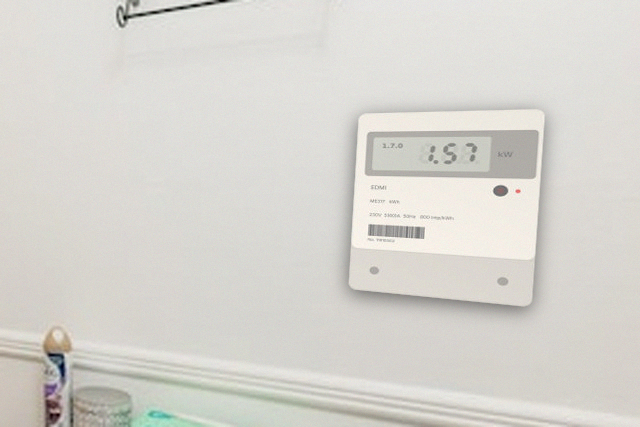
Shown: **1.57** kW
